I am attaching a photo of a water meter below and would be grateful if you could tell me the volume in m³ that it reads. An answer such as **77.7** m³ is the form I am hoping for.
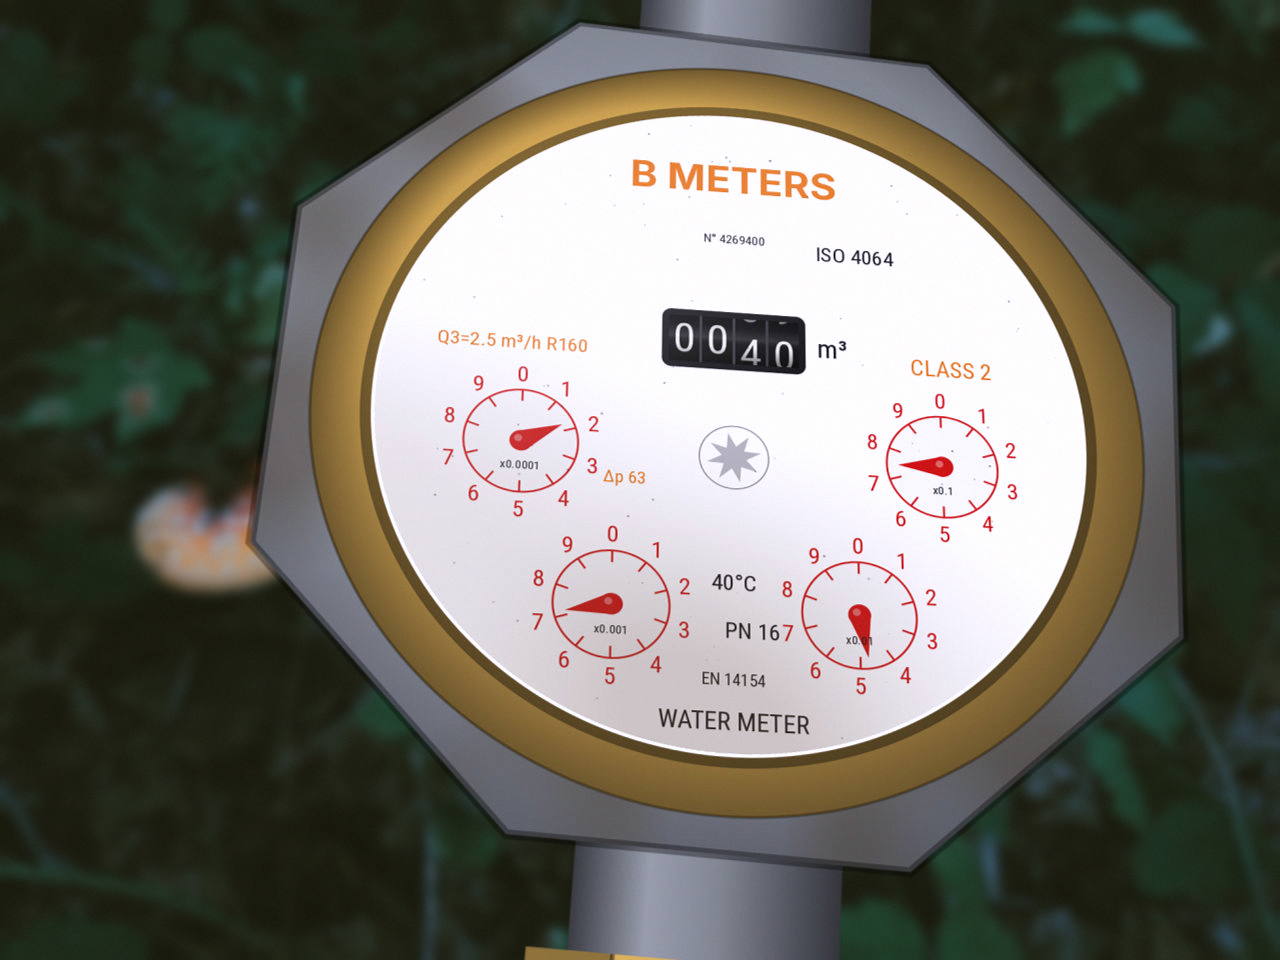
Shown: **39.7471** m³
